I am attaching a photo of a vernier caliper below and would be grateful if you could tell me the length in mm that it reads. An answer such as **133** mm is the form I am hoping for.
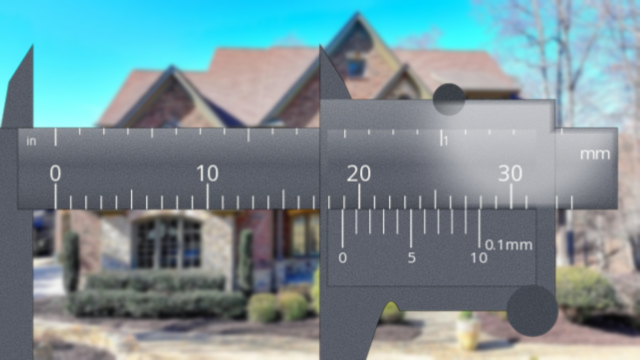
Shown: **18.9** mm
